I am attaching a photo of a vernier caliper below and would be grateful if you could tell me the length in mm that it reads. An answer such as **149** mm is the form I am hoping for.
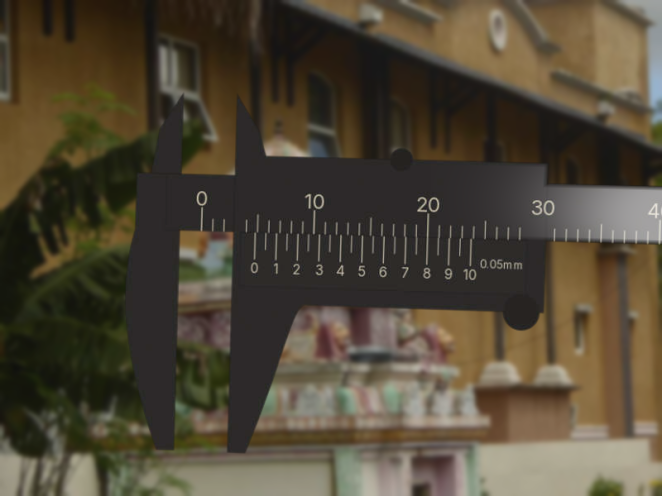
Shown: **4.8** mm
